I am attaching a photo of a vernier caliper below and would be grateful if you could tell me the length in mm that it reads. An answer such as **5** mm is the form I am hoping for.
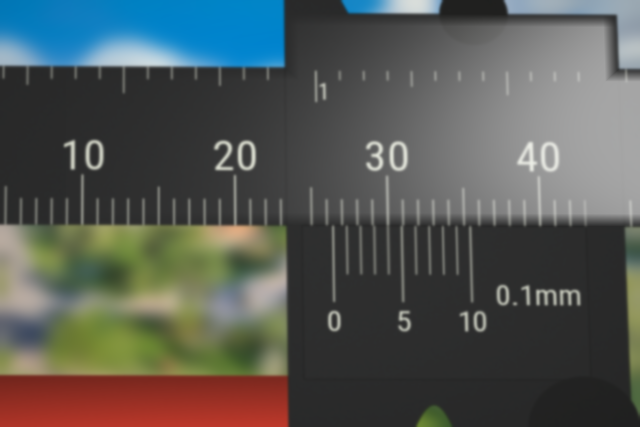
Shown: **26.4** mm
